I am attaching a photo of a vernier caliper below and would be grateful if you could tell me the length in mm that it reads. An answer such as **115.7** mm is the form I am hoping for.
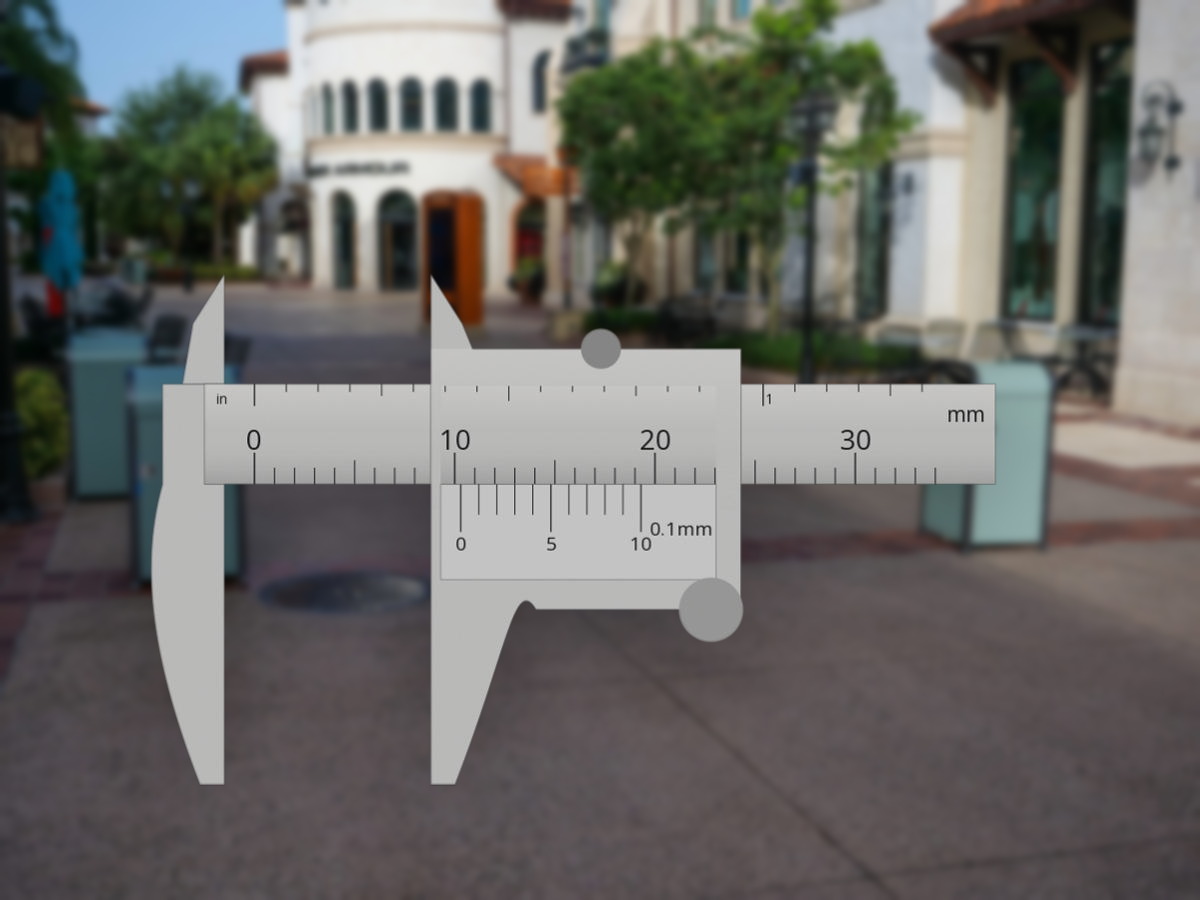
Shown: **10.3** mm
